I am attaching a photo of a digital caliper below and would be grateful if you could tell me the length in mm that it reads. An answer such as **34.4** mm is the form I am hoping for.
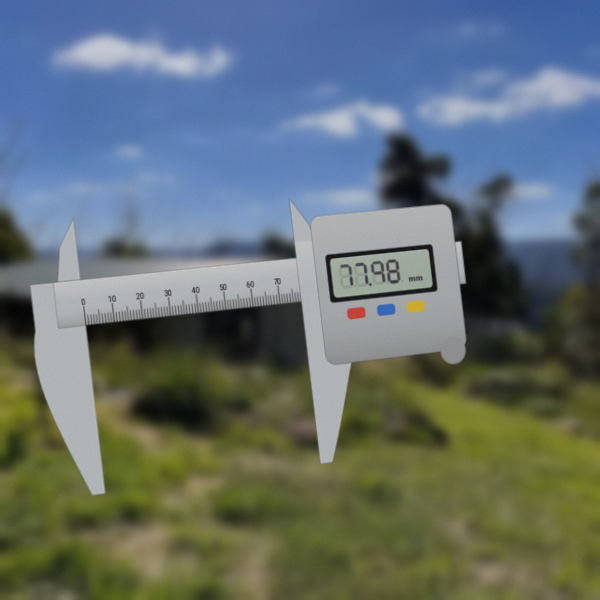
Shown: **77.98** mm
